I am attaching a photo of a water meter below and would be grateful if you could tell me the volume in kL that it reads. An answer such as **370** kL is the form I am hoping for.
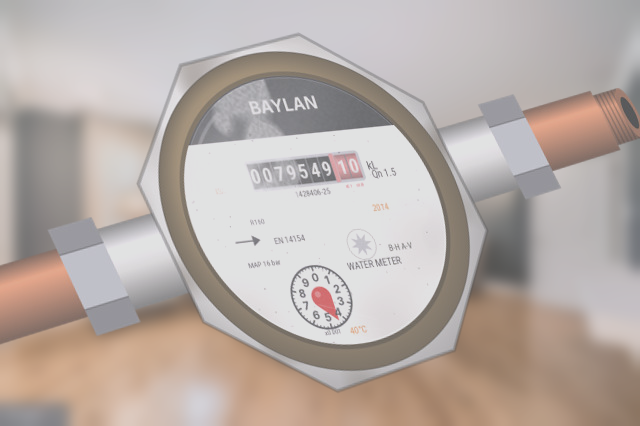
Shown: **79549.104** kL
